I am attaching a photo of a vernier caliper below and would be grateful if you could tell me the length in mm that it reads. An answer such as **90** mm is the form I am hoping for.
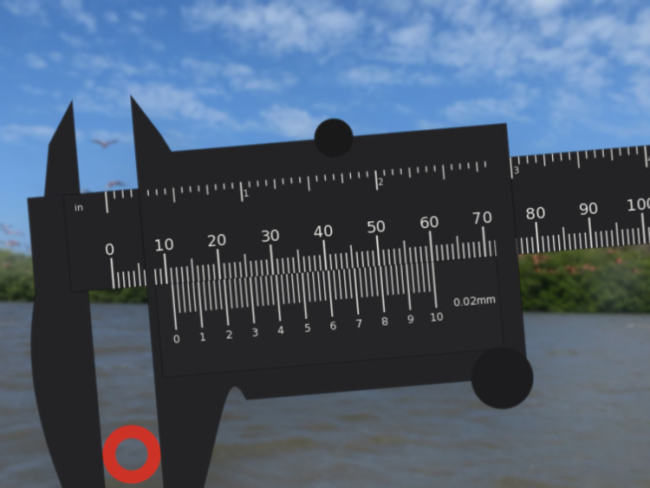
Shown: **11.0** mm
